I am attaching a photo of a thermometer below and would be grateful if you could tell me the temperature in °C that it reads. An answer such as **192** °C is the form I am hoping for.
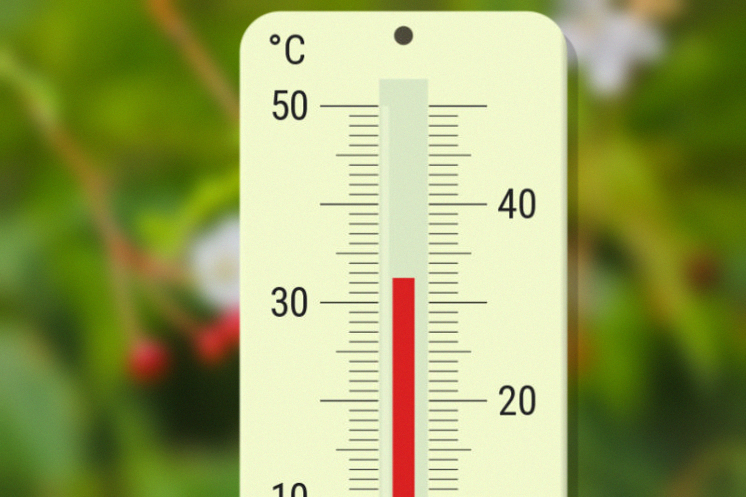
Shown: **32.5** °C
